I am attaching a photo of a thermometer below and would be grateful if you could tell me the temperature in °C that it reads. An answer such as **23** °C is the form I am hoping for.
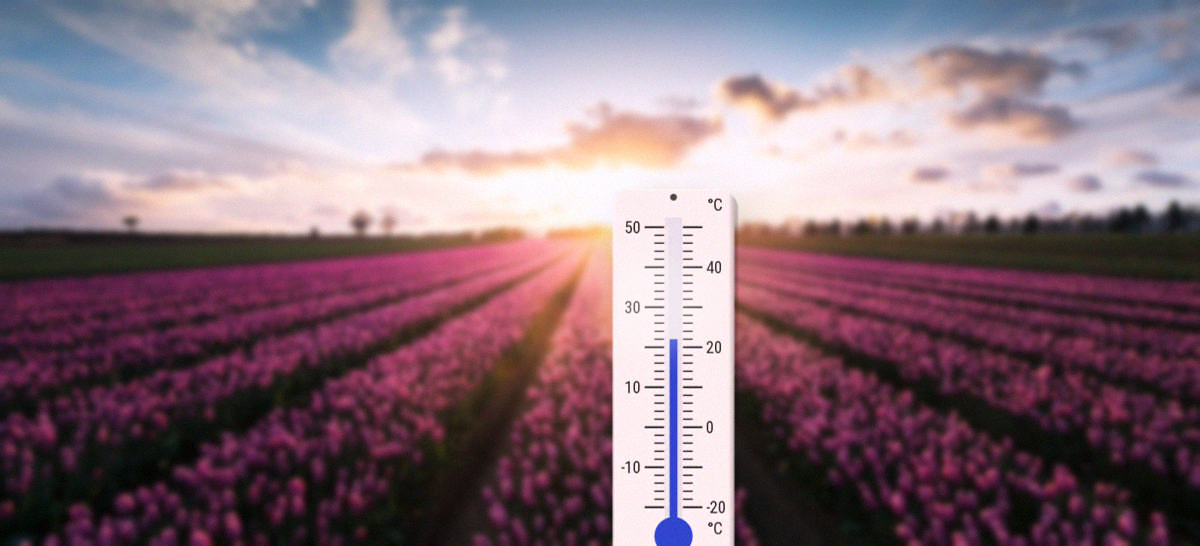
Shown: **22** °C
